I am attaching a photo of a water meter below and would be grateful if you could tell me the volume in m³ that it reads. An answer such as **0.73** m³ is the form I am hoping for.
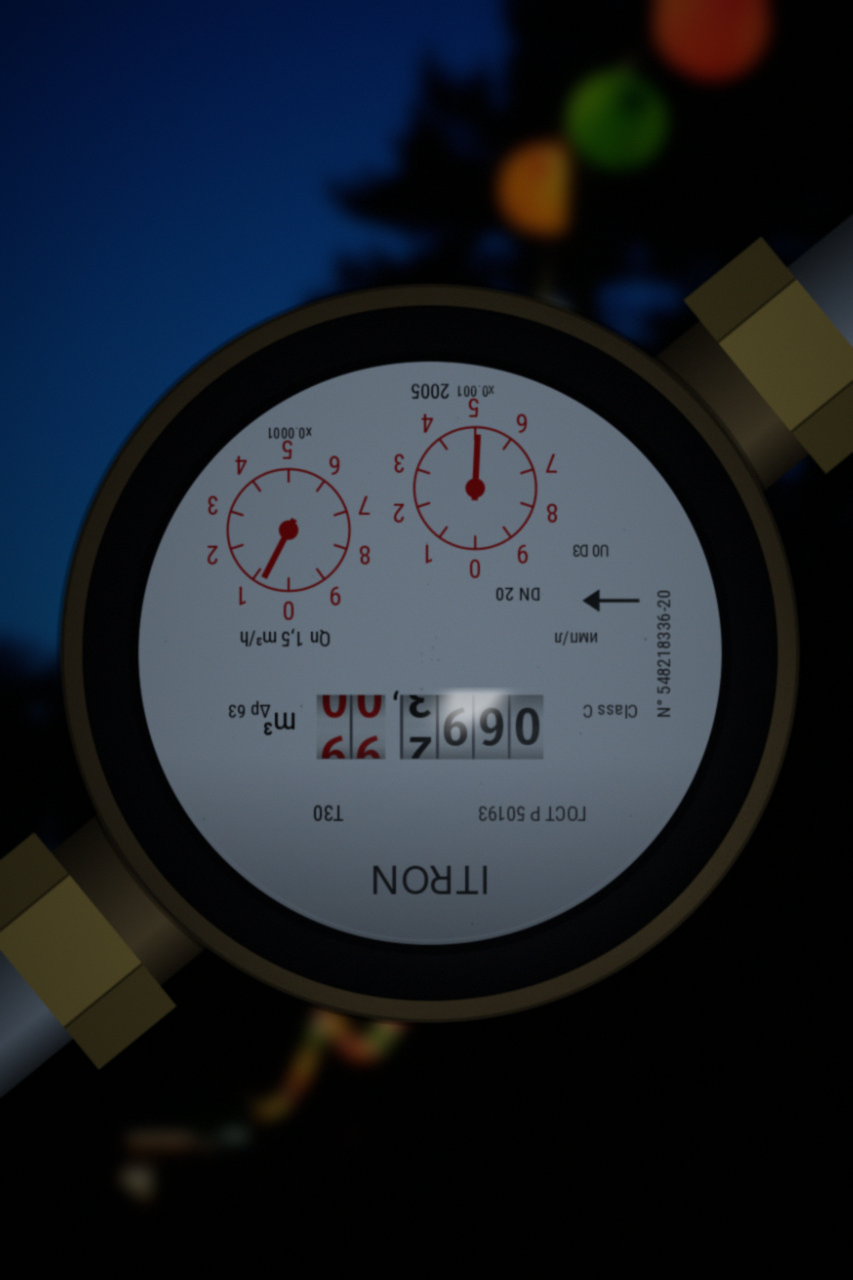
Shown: **692.9950** m³
